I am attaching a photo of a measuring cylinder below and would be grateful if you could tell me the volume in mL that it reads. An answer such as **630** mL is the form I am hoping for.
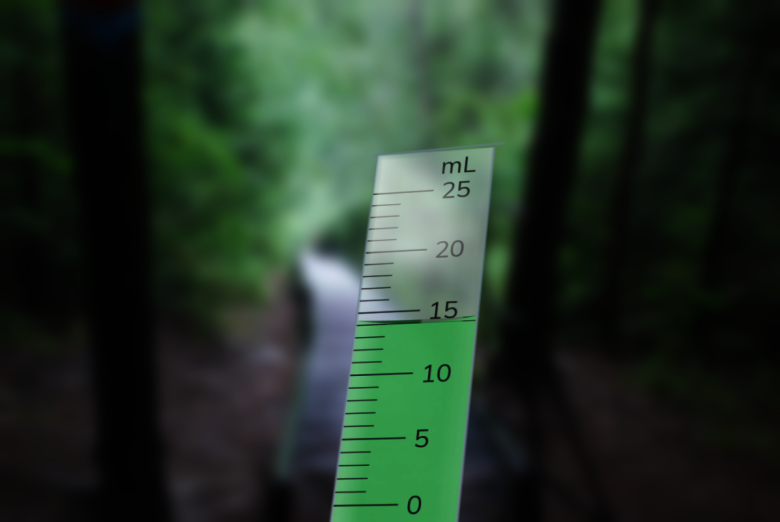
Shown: **14** mL
